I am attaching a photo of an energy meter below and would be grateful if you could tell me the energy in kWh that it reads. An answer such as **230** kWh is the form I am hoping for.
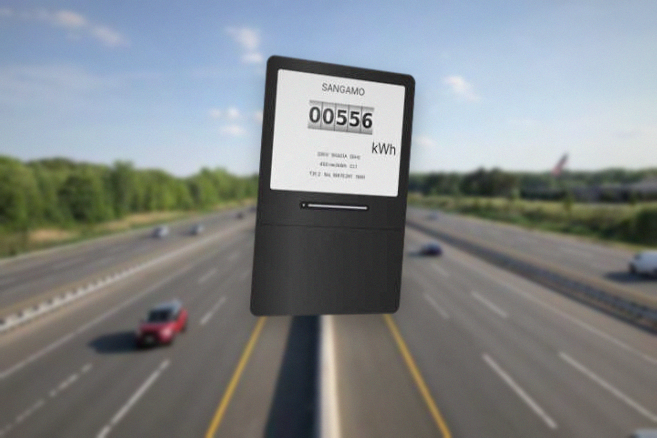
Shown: **556** kWh
